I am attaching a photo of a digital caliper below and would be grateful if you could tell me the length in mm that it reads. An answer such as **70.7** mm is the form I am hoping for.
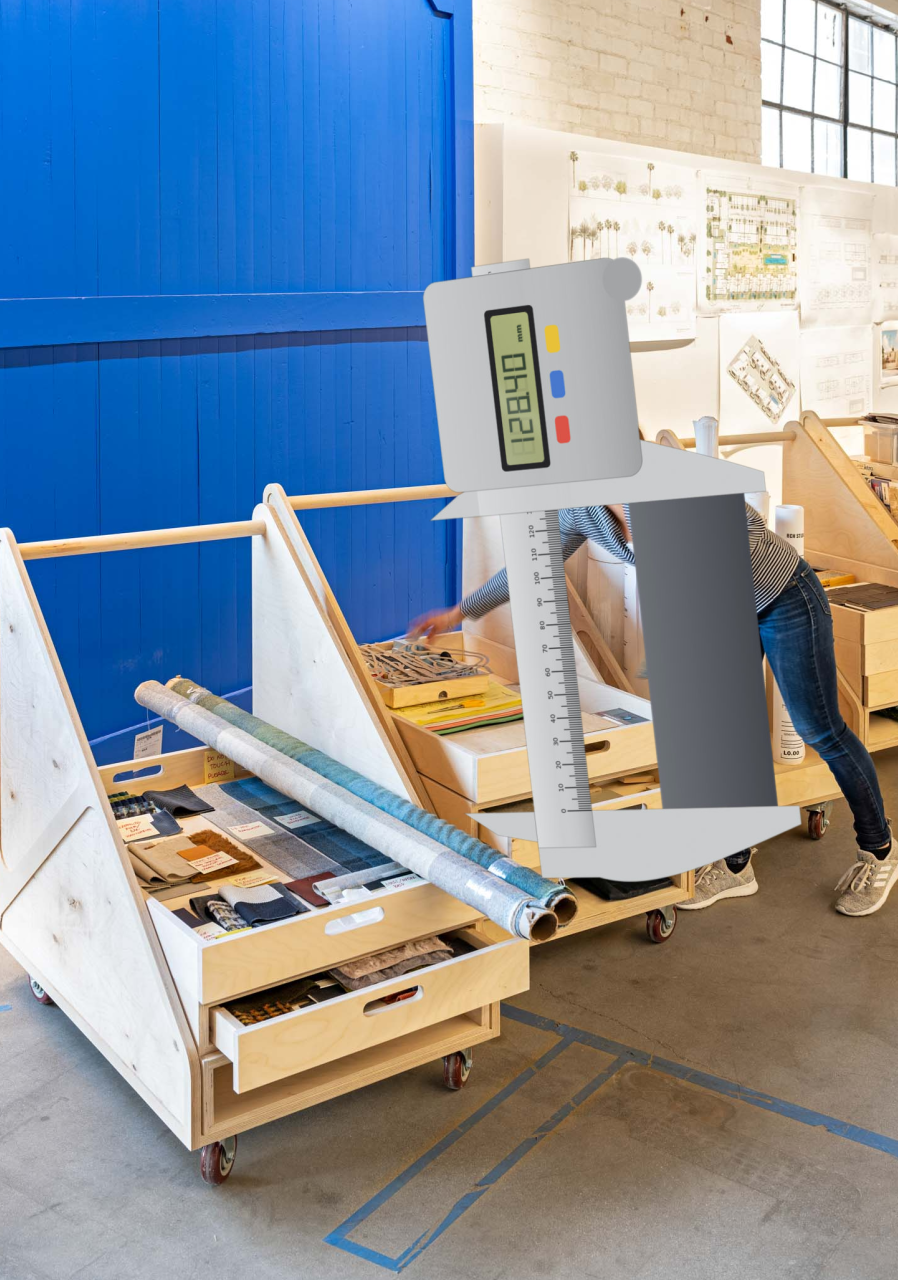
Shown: **128.40** mm
